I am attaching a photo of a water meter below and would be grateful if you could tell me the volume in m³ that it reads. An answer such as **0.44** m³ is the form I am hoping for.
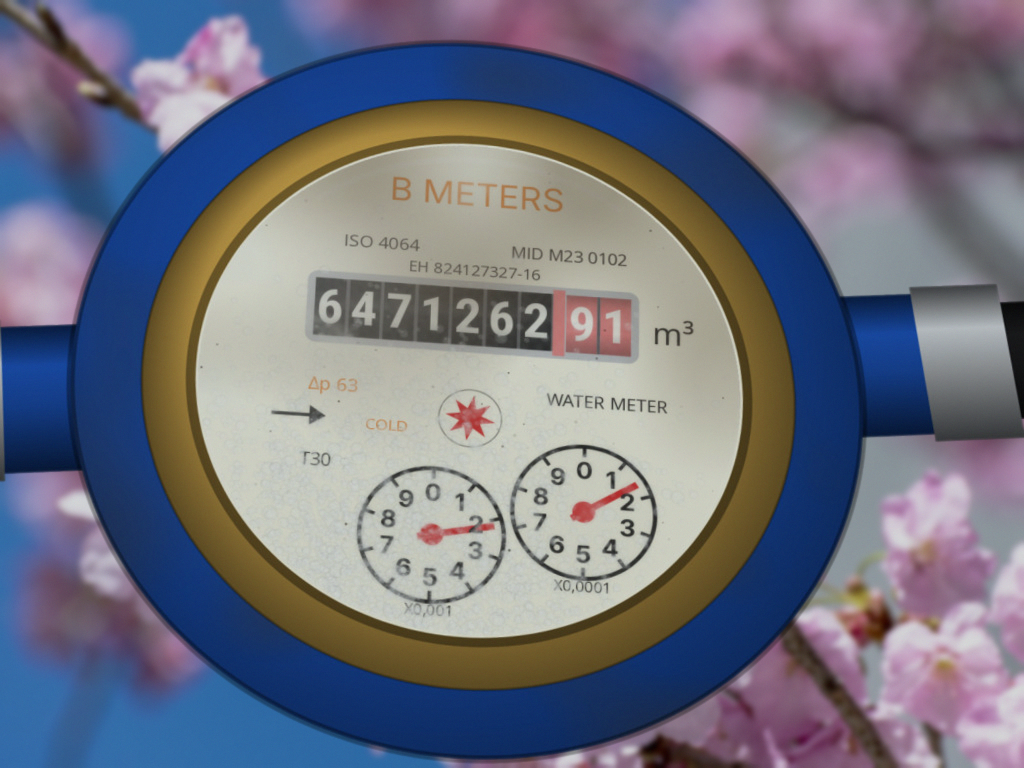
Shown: **6471262.9121** m³
